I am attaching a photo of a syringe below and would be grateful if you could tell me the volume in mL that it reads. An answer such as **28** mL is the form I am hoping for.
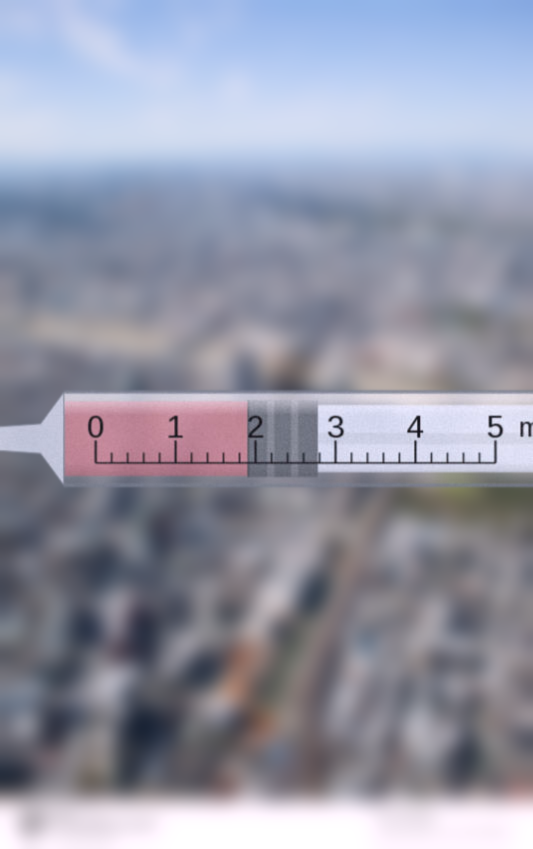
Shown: **1.9** mL
